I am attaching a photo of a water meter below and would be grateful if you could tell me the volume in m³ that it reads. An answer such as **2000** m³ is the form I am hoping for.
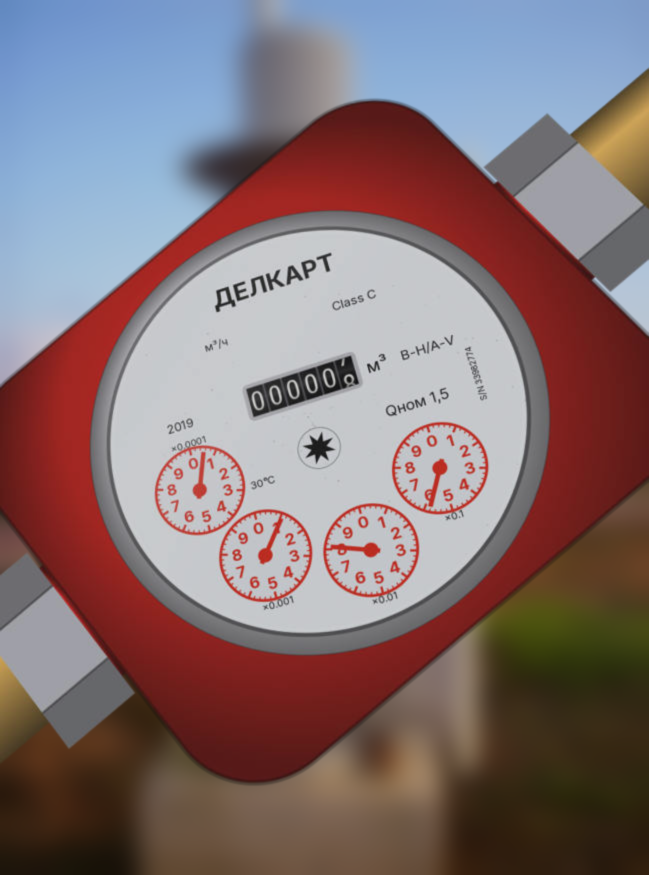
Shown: **7.5810** m³
